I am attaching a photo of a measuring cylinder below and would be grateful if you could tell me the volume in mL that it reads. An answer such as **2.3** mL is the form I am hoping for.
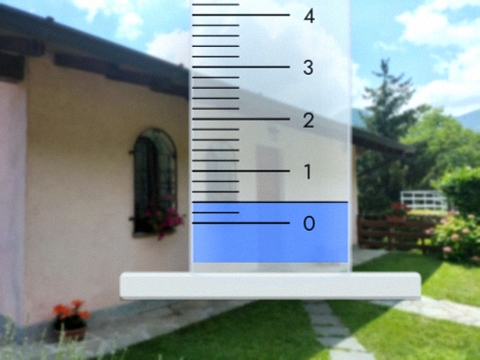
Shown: **0.4** mL
